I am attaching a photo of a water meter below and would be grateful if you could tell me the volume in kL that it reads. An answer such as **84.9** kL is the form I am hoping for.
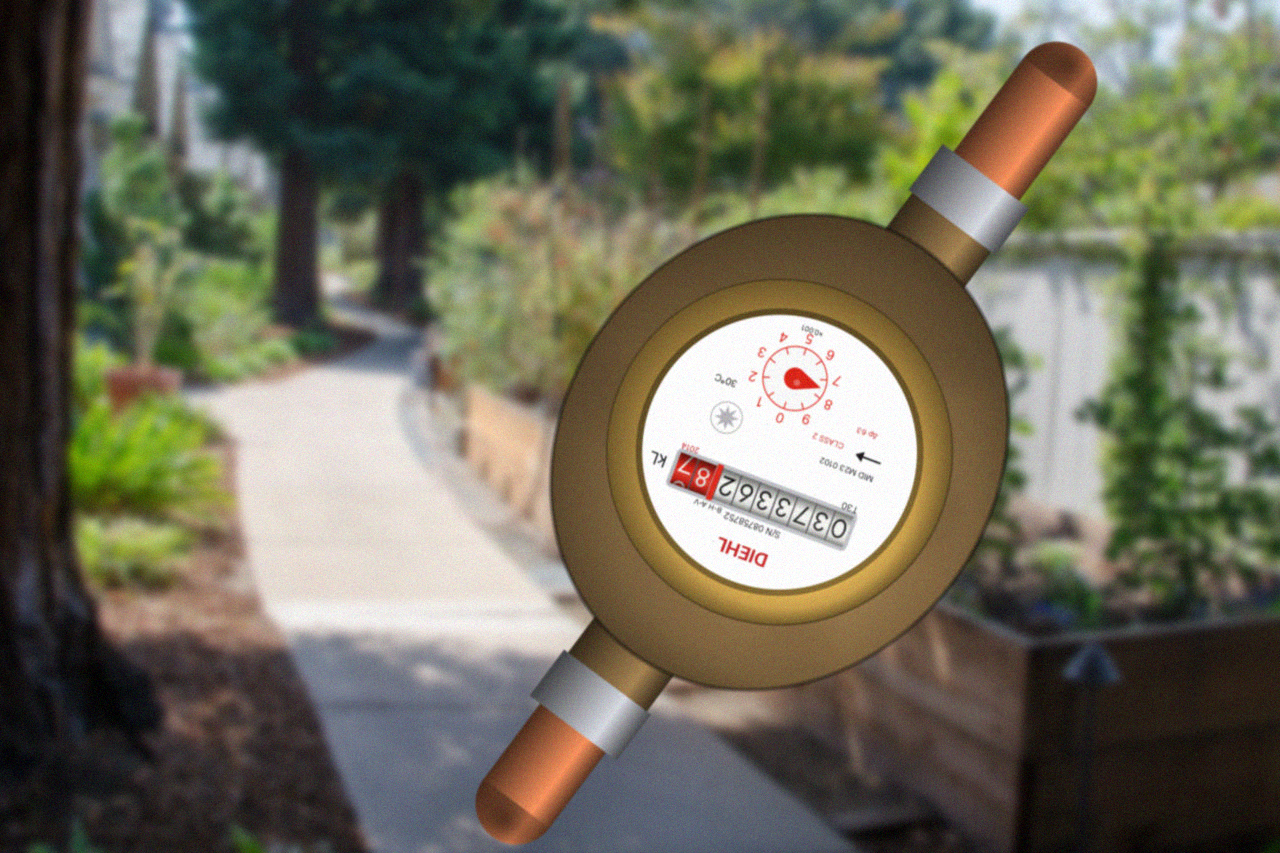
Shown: **373362.867** kL
